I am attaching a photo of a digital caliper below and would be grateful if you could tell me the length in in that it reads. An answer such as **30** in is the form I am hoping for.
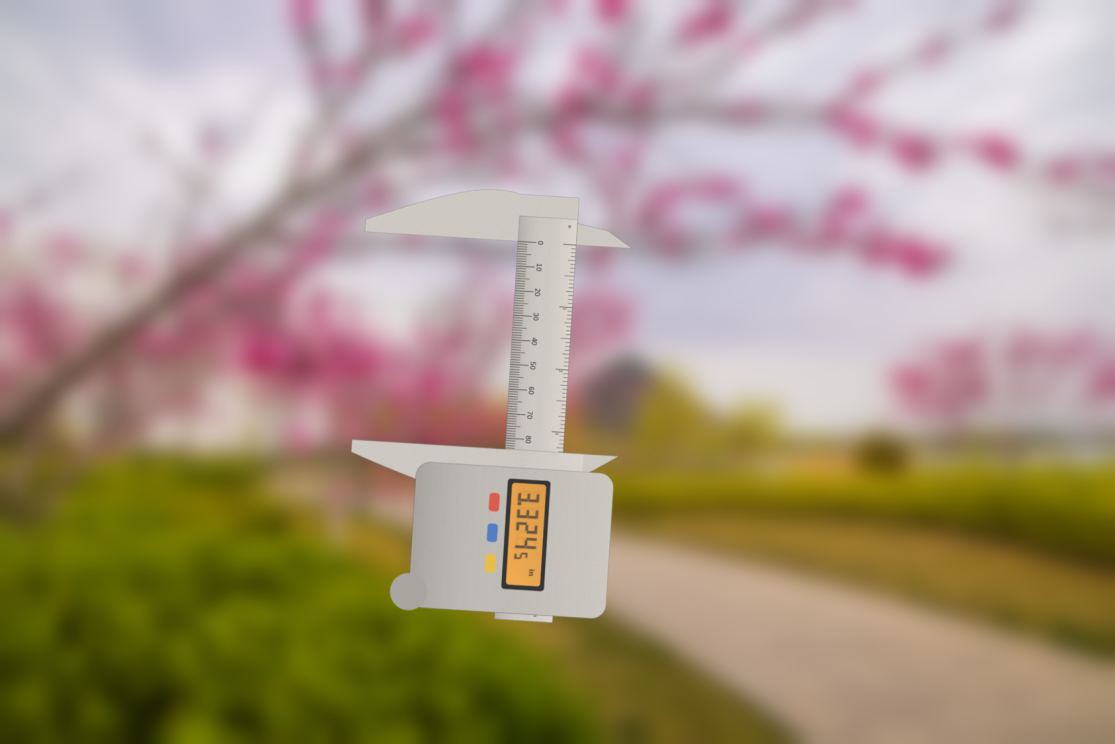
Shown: **3.3245** in
